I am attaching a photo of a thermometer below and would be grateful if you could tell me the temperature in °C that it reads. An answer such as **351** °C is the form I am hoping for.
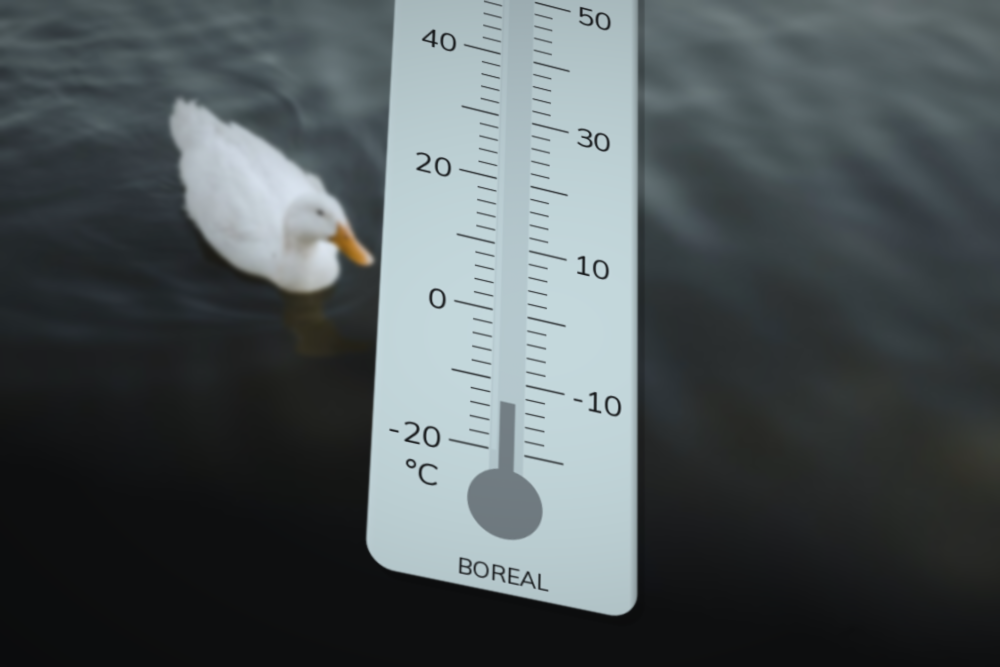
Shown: **-13** °C
